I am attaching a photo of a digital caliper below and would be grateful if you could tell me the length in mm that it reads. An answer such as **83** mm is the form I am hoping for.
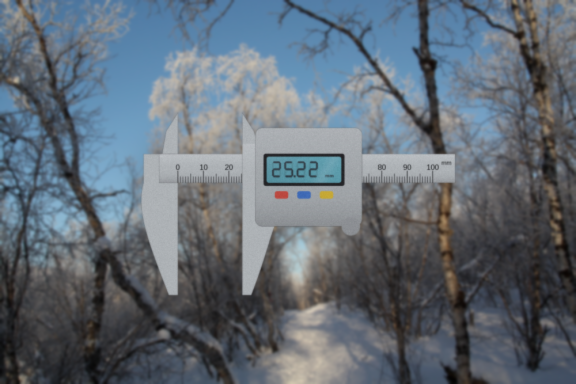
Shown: **25.22** mm
